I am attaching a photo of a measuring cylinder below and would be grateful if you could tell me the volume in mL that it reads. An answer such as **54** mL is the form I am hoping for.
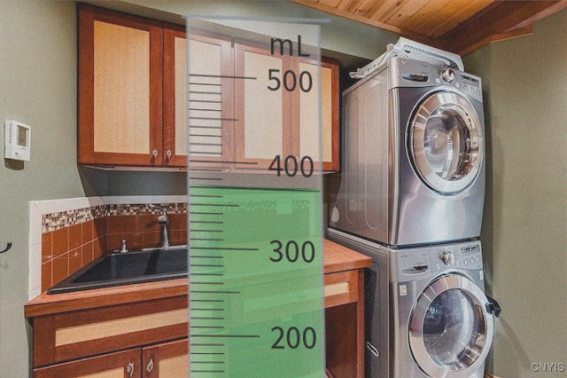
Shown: **370** mL
